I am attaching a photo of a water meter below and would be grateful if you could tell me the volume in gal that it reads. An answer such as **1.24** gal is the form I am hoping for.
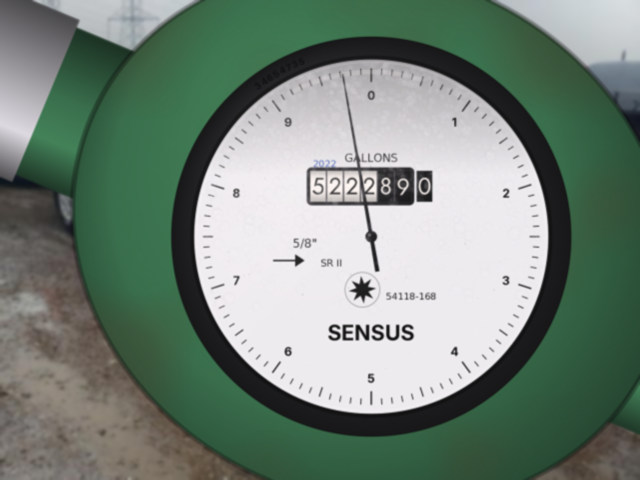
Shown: **5222889.7** gal
